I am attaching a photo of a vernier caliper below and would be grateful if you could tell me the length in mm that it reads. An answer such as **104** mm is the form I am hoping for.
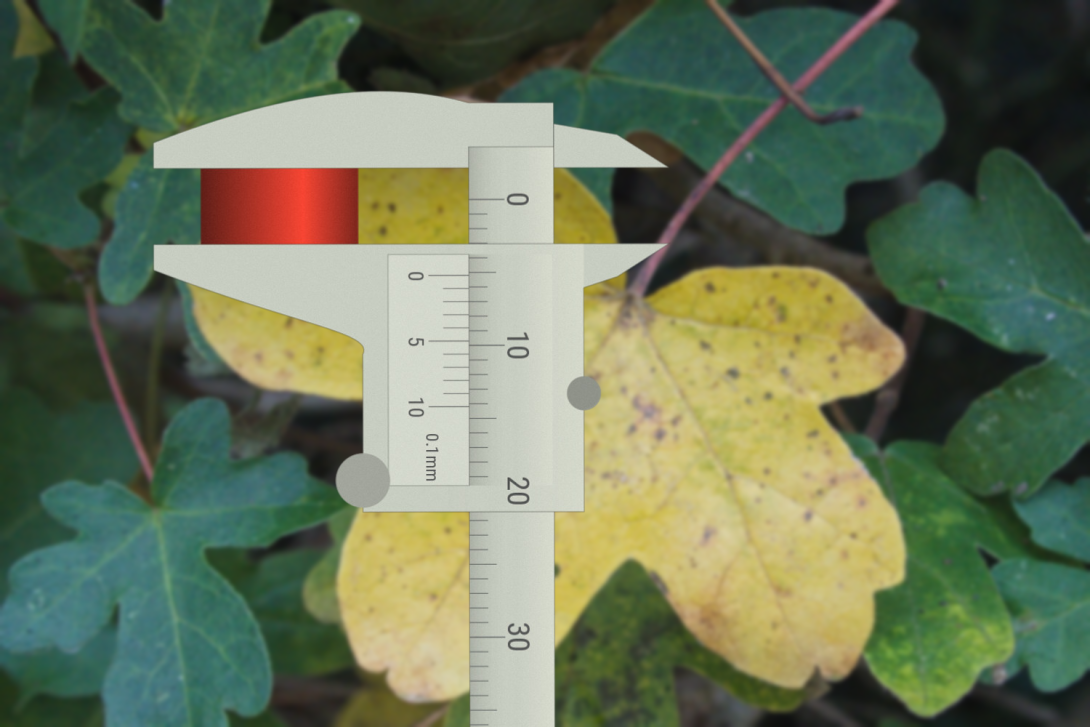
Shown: **5.2** mm
